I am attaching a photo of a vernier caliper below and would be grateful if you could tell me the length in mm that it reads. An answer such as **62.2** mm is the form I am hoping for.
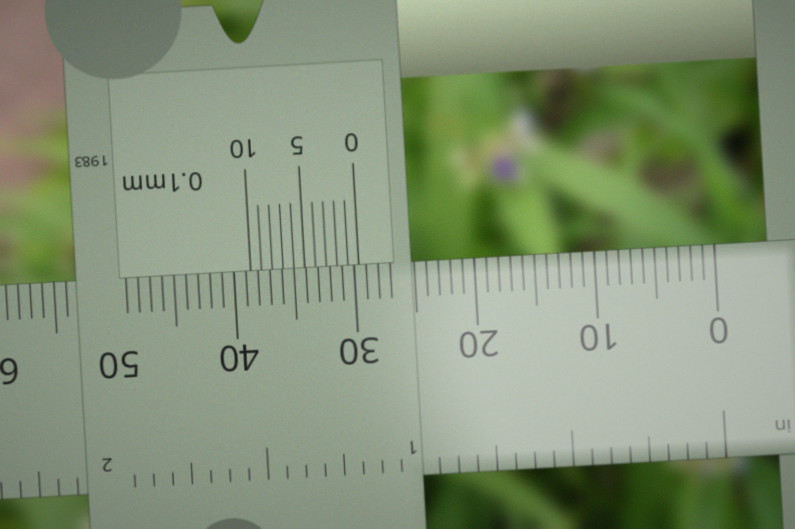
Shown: **29.6** mm
